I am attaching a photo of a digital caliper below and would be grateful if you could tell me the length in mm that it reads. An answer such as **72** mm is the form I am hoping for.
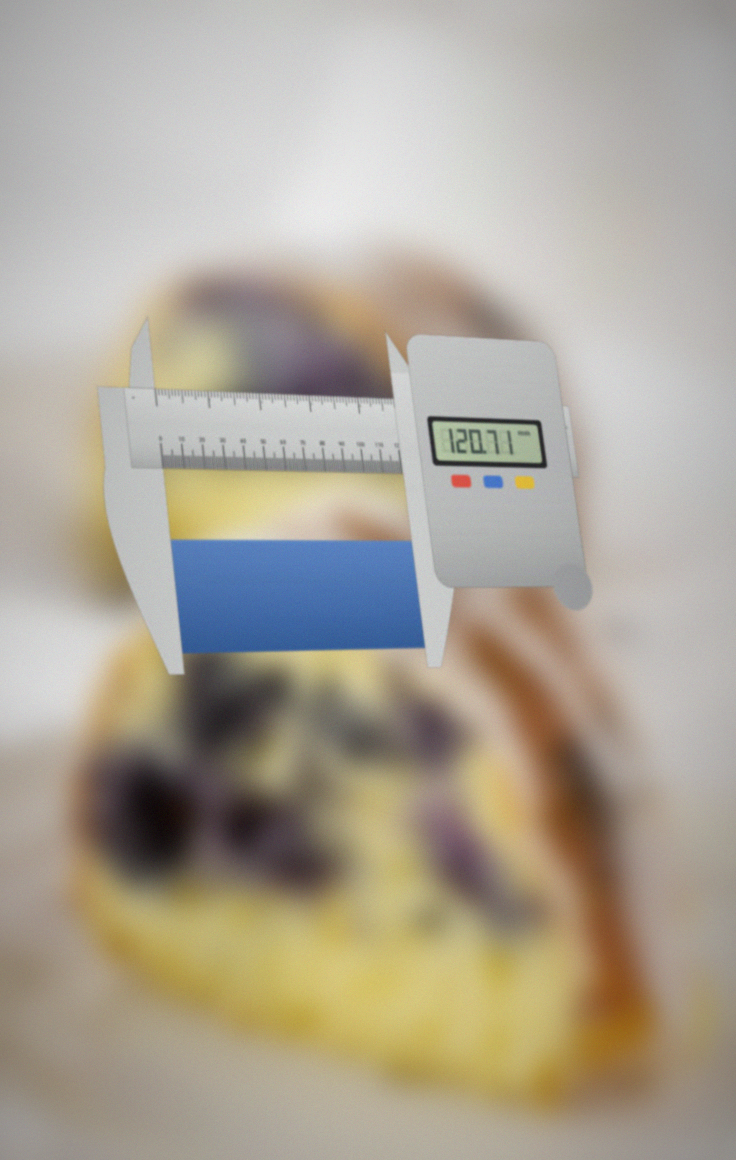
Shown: **120.71** mm
